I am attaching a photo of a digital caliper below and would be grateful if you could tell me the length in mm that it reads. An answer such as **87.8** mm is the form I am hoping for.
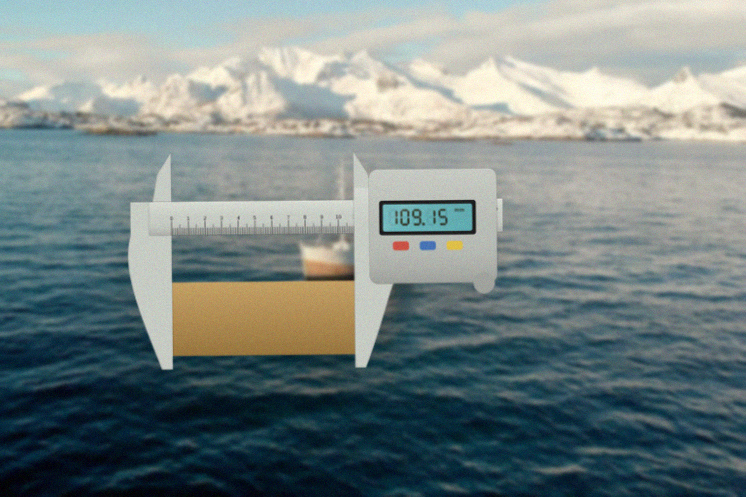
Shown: **109.15** mm
